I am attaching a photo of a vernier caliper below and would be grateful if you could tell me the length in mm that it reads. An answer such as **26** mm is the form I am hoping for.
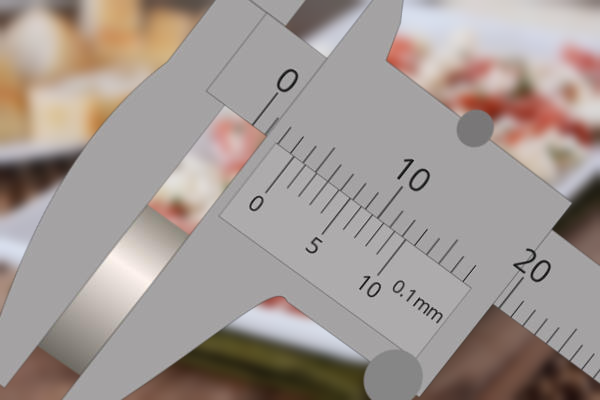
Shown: **3.3** mm
